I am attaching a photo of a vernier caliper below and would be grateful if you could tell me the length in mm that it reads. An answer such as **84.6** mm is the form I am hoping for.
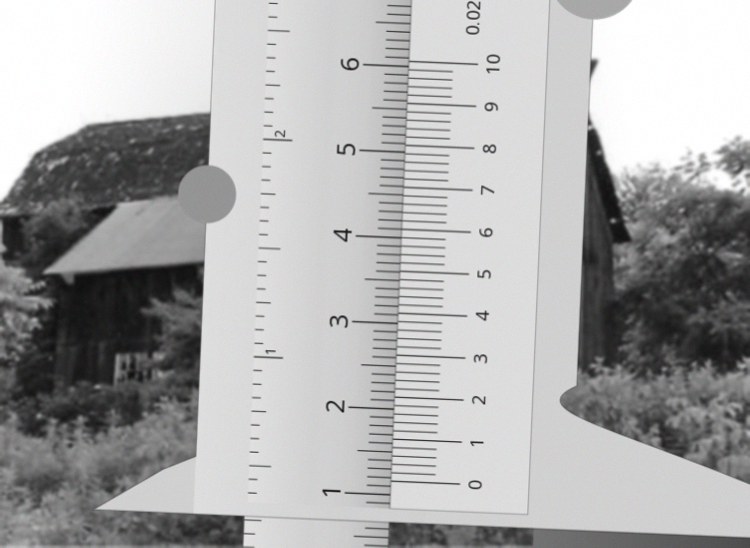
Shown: **11.6** mm
